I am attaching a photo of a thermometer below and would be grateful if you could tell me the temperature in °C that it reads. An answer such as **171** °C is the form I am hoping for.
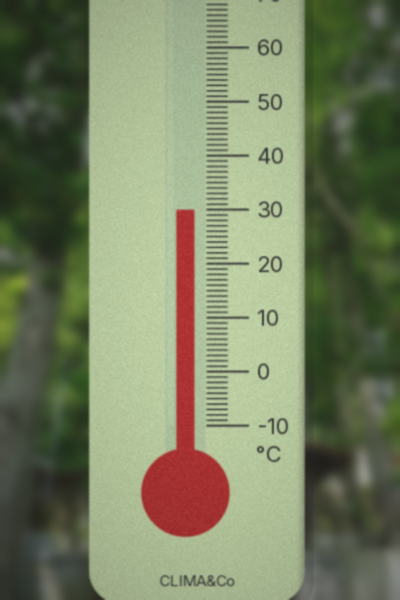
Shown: **30** °C
